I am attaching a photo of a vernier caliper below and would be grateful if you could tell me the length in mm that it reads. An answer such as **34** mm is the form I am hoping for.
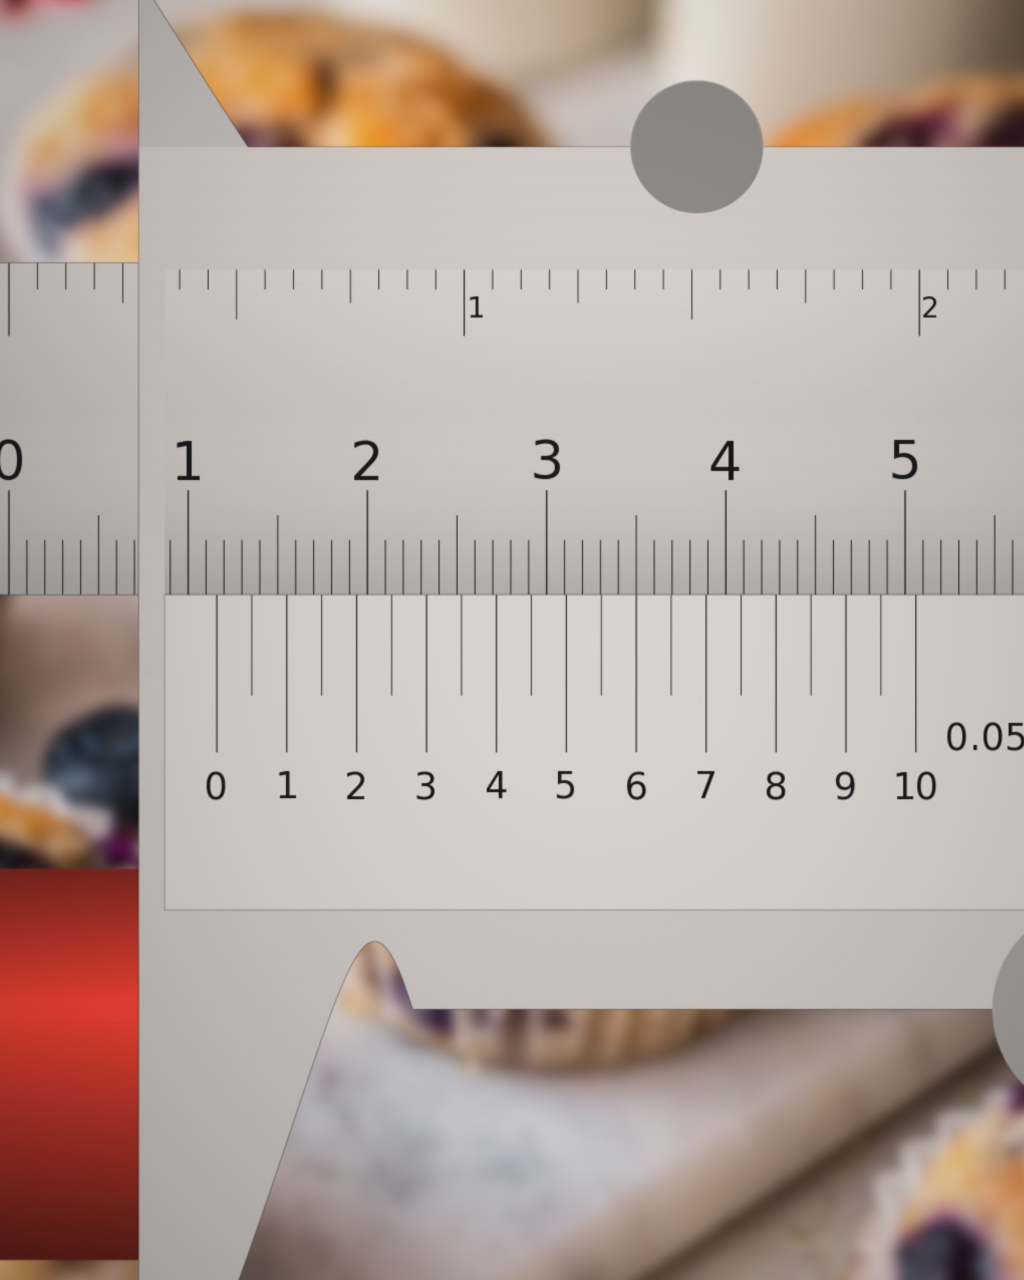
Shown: **11.6** mm
